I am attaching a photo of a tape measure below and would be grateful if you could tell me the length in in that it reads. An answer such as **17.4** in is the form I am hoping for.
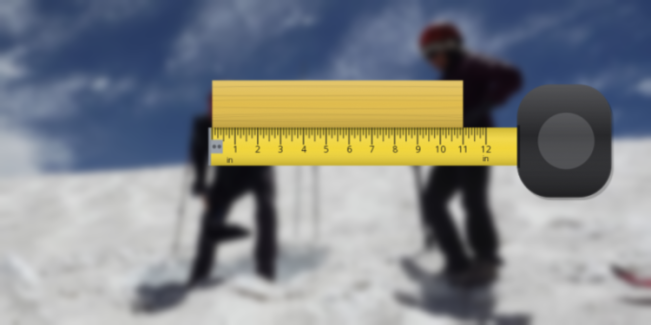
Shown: **11** in
